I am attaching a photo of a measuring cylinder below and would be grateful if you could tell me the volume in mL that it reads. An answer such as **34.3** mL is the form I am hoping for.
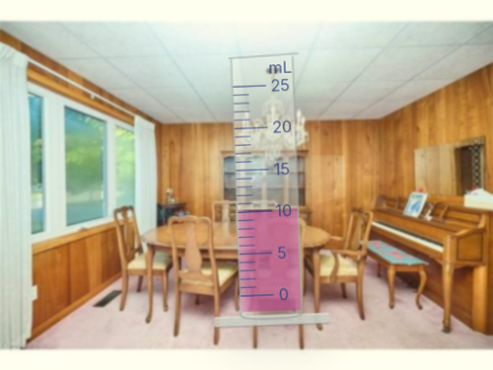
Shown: **10** mL
